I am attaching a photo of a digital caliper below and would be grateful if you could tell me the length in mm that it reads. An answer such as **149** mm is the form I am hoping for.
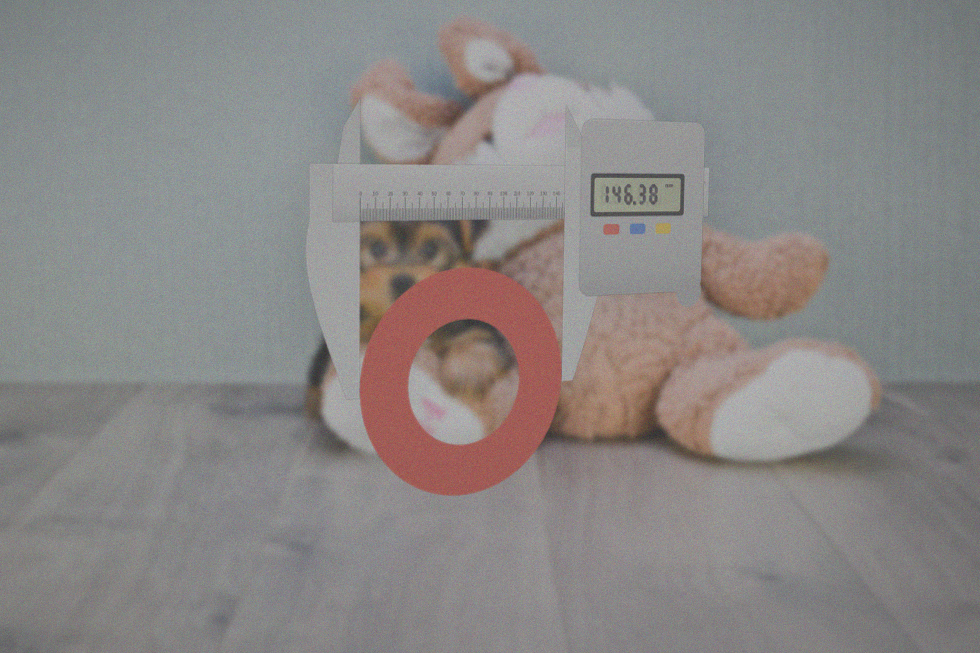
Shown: **146.38** mm
